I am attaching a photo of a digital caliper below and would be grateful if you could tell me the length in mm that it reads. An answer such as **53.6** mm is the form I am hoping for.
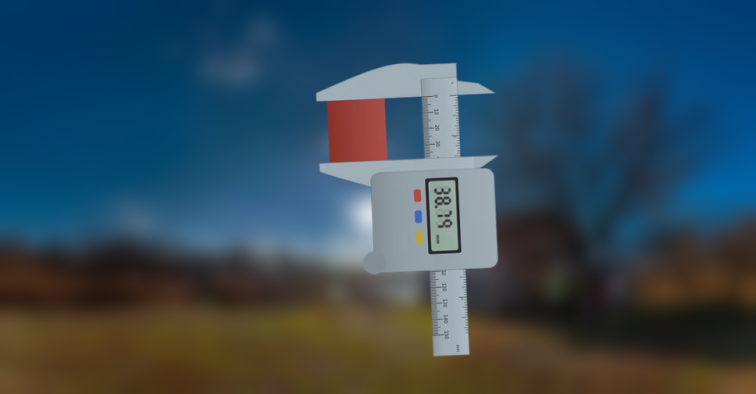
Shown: **38.79** mm
